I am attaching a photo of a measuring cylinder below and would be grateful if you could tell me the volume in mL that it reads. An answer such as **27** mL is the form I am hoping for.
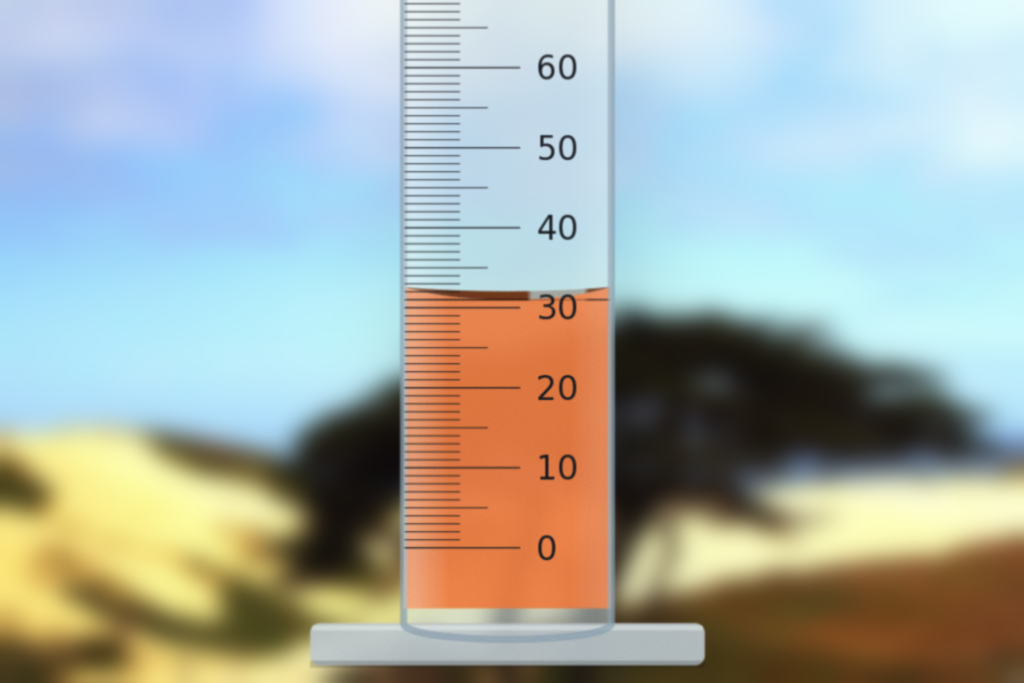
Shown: **31** mL
